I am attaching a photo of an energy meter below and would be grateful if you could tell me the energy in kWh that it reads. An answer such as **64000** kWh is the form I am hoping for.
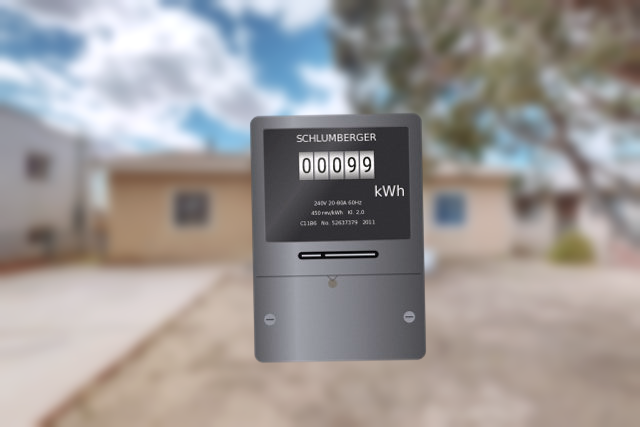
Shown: **99** kWh
